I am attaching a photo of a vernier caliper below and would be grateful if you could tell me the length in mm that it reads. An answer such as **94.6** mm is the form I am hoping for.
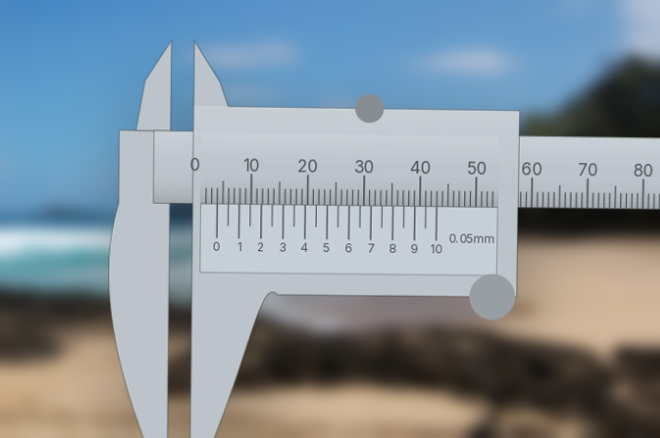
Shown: **4.0** mm
